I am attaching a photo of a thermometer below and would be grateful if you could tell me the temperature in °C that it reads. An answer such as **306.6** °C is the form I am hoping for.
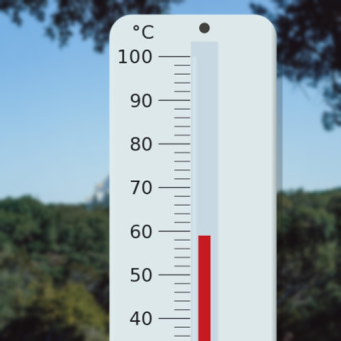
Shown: **59** °C
